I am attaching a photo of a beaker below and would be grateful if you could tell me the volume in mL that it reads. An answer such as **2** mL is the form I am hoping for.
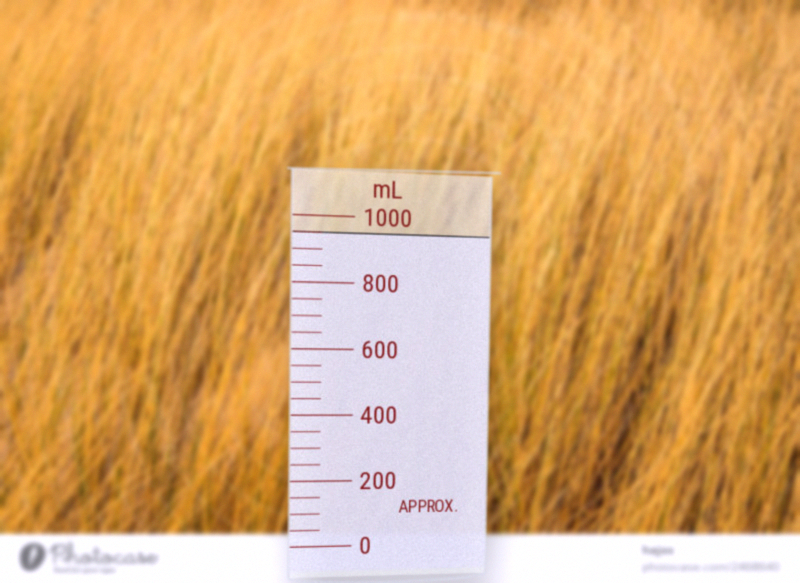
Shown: **950** mL
